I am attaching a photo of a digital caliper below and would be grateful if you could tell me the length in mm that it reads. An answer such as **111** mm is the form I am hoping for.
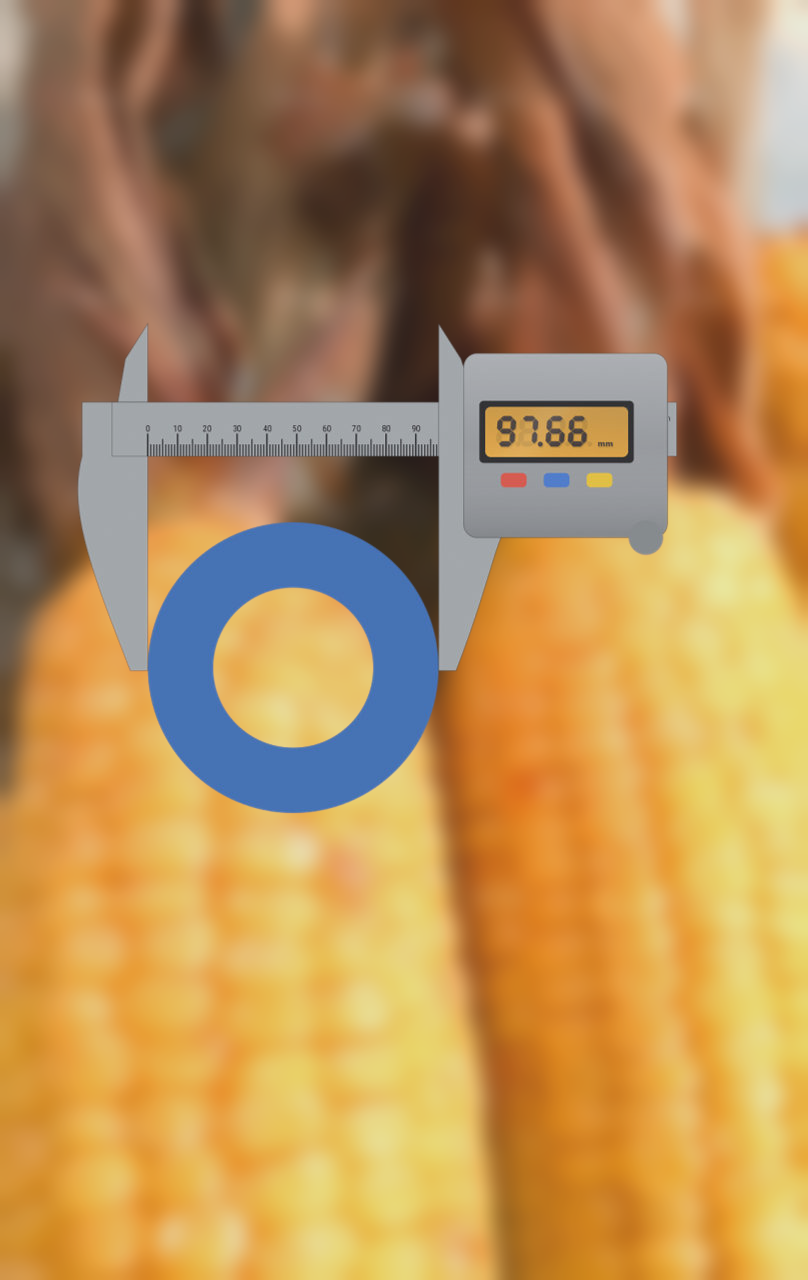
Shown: **97.66** mm
